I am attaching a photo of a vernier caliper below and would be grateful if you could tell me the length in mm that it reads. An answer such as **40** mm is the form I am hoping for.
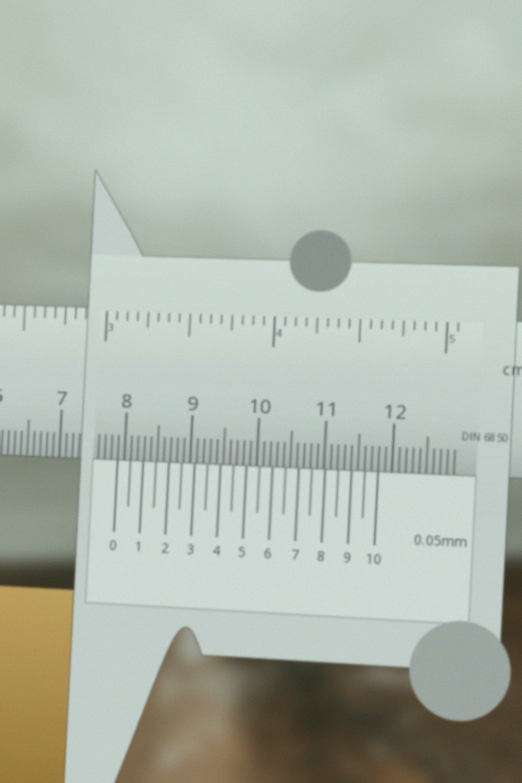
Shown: **79.0** mm
